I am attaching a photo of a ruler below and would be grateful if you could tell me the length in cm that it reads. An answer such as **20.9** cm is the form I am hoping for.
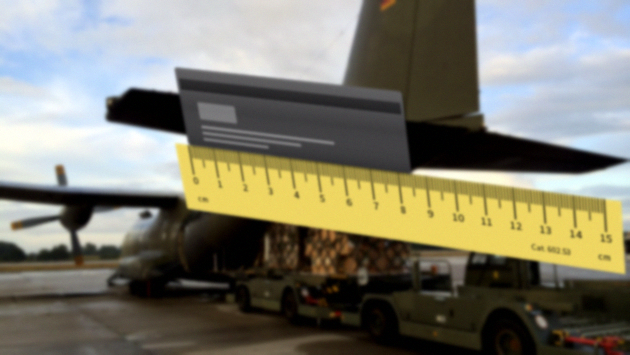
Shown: **8.5** cm
